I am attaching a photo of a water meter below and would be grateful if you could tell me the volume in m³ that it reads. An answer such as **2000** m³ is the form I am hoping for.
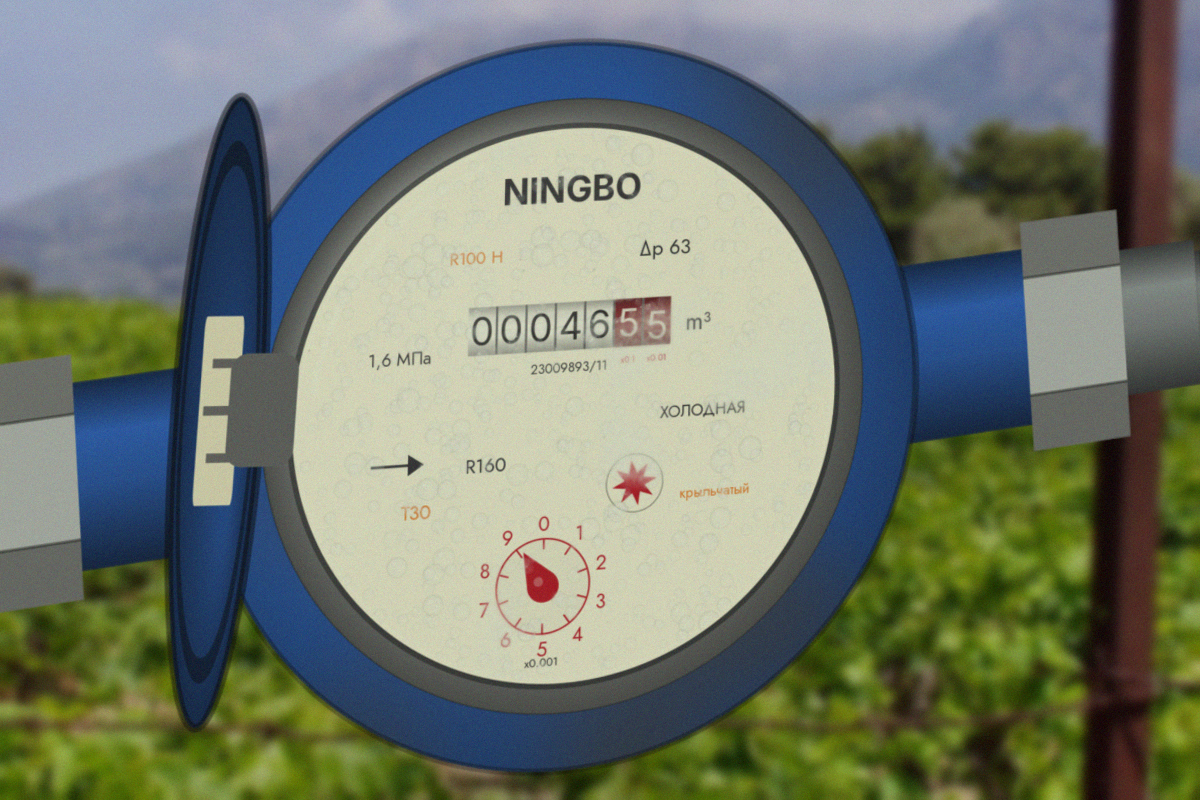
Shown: **46.549** m³
